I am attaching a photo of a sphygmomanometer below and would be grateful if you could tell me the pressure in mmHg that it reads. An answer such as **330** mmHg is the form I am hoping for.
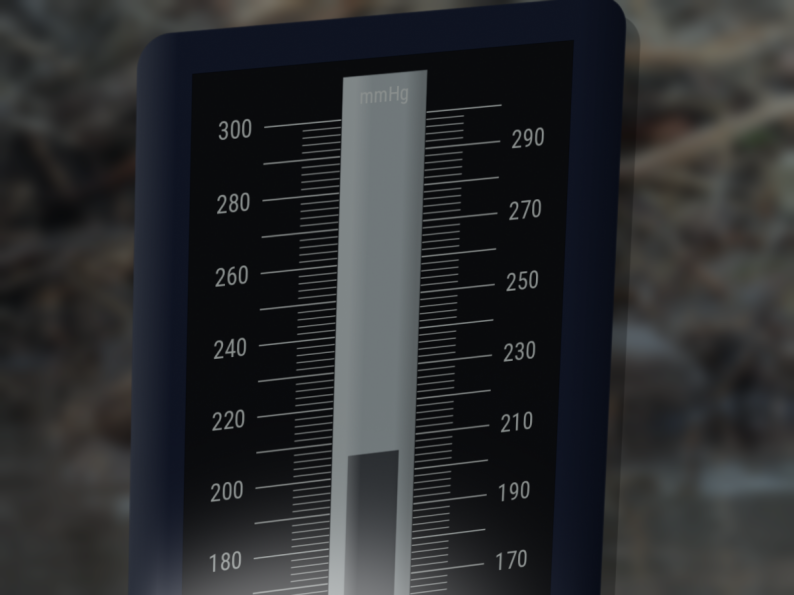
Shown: **206** mmHg
